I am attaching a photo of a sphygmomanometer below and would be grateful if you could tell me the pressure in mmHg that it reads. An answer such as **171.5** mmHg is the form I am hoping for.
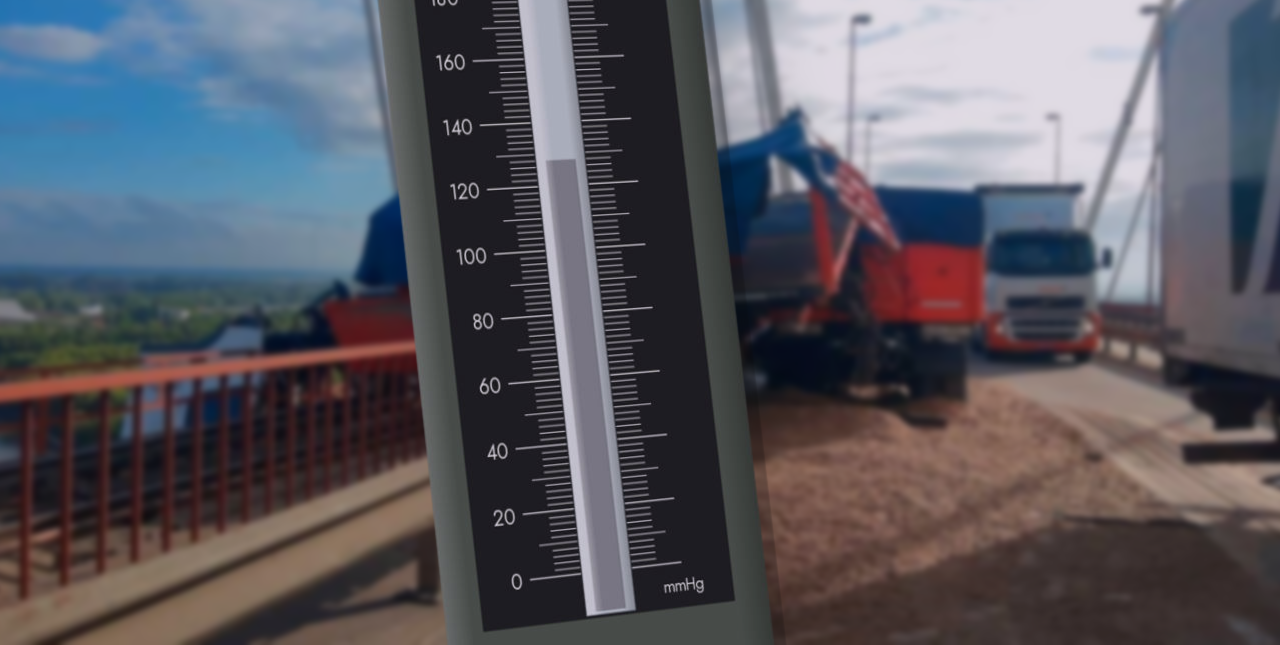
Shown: **128** mmHg
